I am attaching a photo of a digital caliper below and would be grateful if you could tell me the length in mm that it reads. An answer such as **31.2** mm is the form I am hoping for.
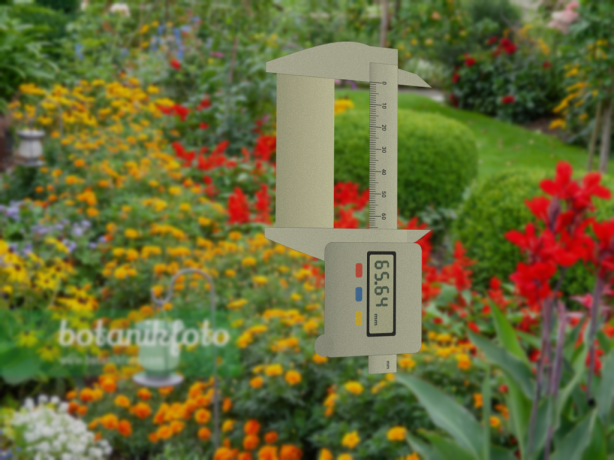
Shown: **65.64** mm
